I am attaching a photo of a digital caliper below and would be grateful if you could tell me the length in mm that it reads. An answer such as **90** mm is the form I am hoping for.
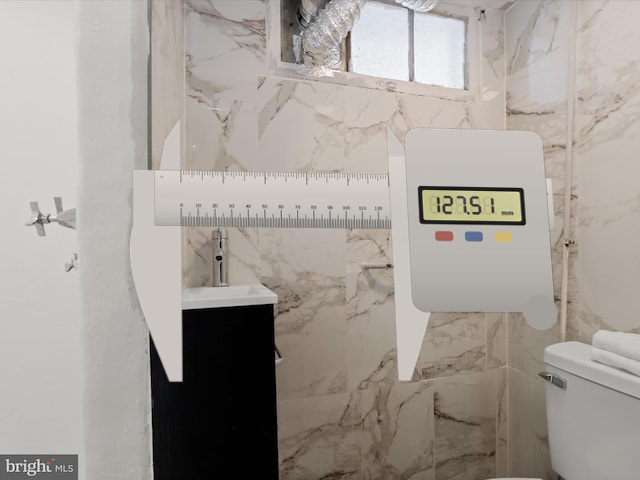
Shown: **127.51** mm
